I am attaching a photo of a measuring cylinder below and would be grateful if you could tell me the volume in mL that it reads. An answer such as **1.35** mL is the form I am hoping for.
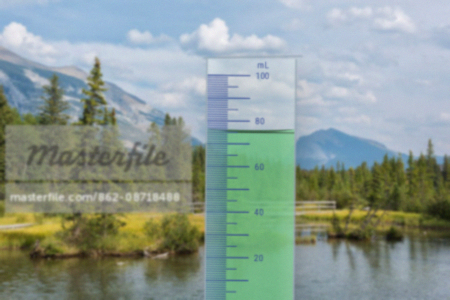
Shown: **75** mL
